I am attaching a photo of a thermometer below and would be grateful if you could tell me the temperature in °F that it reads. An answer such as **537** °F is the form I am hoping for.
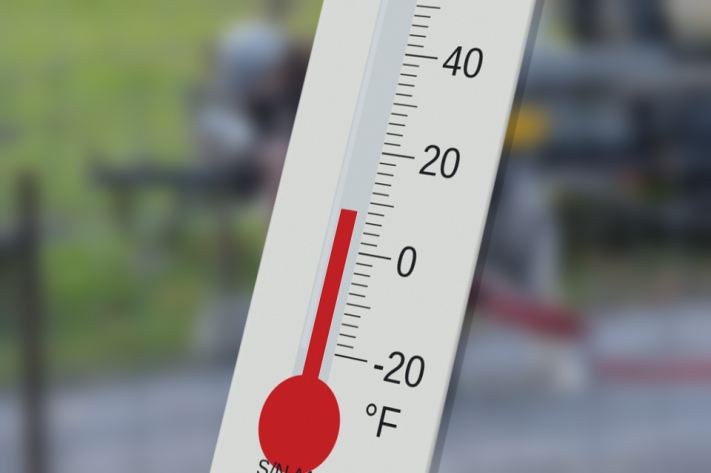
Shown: **8** °F
